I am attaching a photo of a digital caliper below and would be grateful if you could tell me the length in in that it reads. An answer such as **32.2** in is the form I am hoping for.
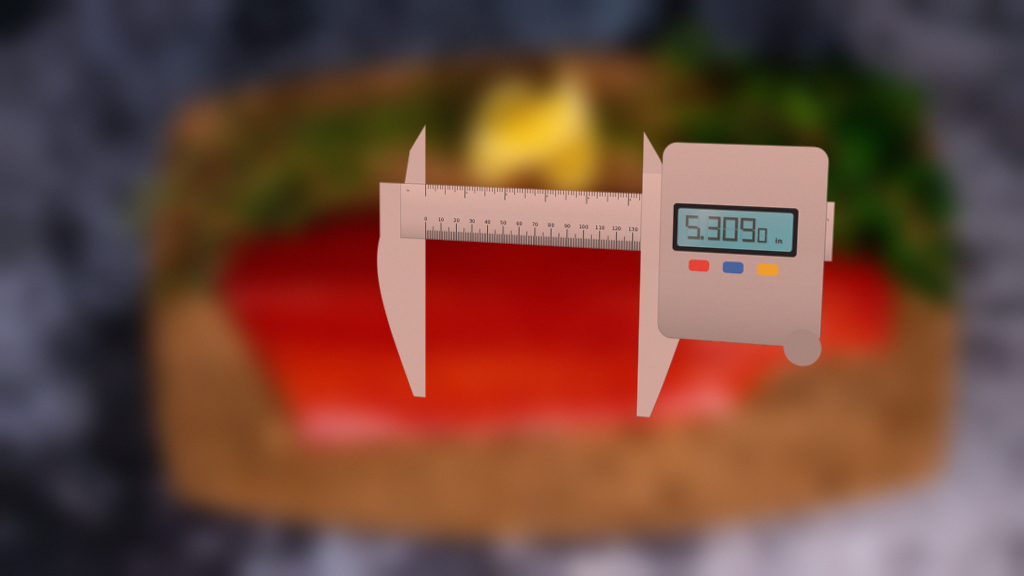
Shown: **5.3090** in
